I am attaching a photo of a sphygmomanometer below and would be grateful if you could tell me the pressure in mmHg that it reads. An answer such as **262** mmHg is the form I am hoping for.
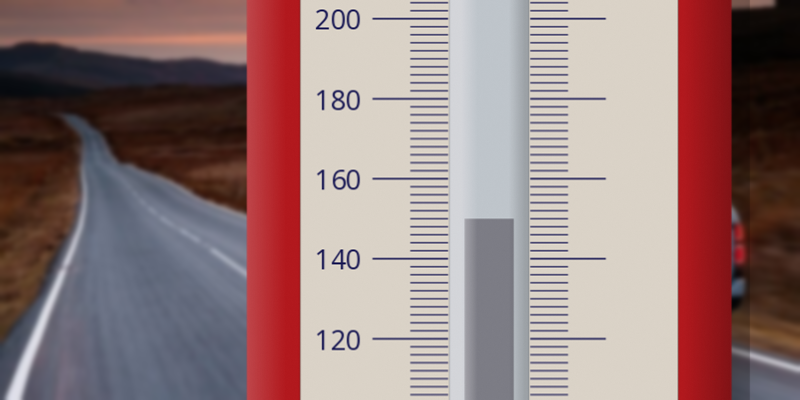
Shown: **150** mmHg
